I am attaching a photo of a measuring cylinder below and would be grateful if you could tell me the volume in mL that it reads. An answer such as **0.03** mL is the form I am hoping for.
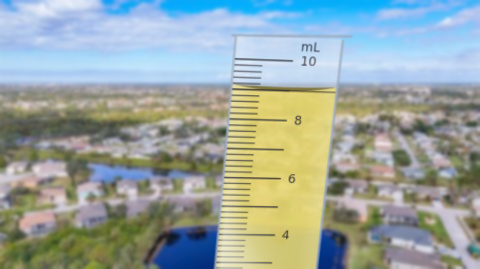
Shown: **9** mL
